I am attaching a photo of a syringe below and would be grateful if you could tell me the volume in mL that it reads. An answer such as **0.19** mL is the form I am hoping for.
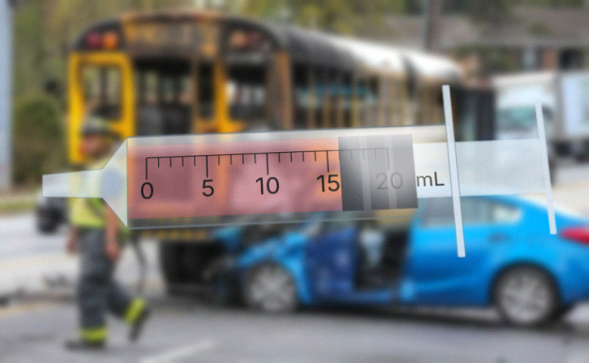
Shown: **16** mL
